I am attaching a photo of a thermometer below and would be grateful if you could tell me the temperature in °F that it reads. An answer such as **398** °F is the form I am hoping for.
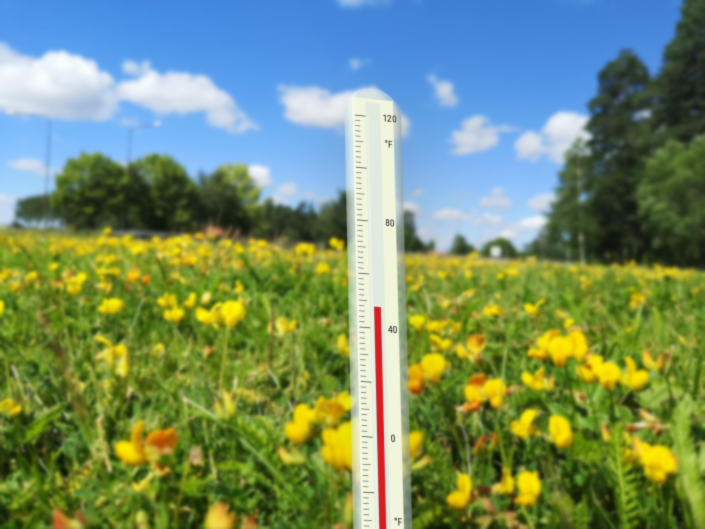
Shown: **48** °F
